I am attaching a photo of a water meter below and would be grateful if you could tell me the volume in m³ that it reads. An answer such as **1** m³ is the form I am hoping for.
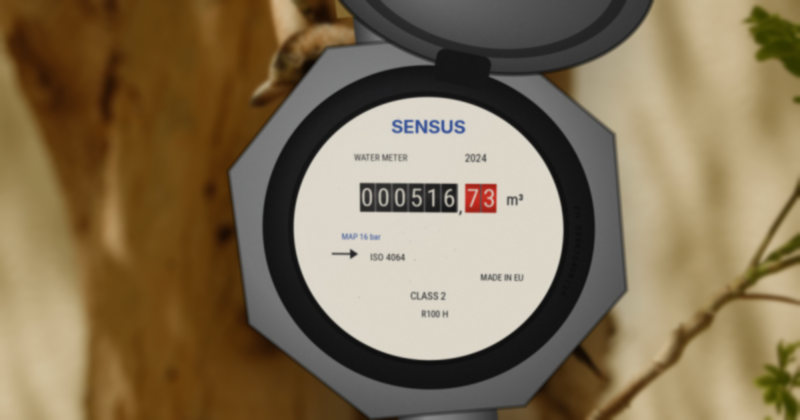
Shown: **516.73** m³
